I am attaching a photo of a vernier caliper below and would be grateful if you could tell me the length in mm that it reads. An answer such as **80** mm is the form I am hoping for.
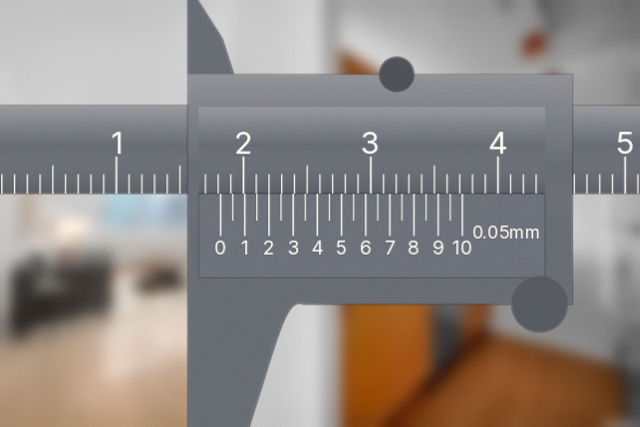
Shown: **18.2** mm
